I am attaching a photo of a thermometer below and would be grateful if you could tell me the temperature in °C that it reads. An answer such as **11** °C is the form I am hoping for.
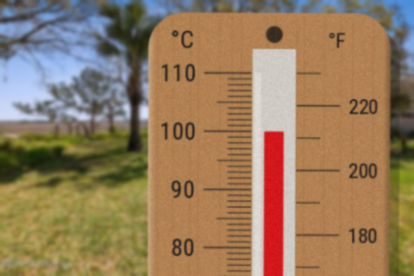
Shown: **100** °C
